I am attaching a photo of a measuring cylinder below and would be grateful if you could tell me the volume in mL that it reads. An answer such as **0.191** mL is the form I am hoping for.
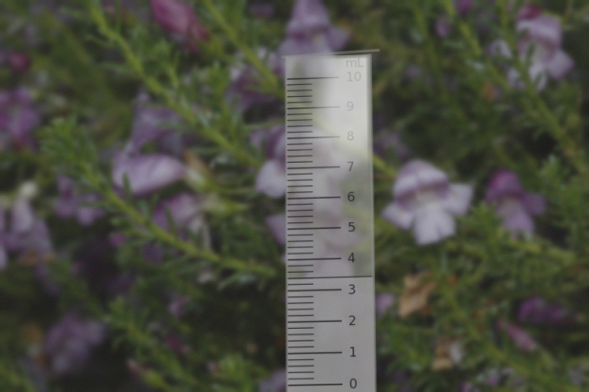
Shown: **3.4** mL
